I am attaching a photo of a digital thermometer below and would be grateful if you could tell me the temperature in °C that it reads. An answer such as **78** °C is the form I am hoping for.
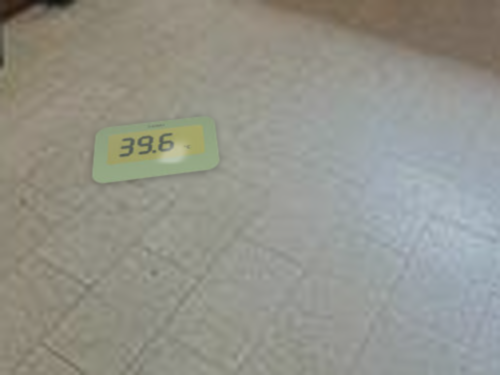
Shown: **39.6** °C
